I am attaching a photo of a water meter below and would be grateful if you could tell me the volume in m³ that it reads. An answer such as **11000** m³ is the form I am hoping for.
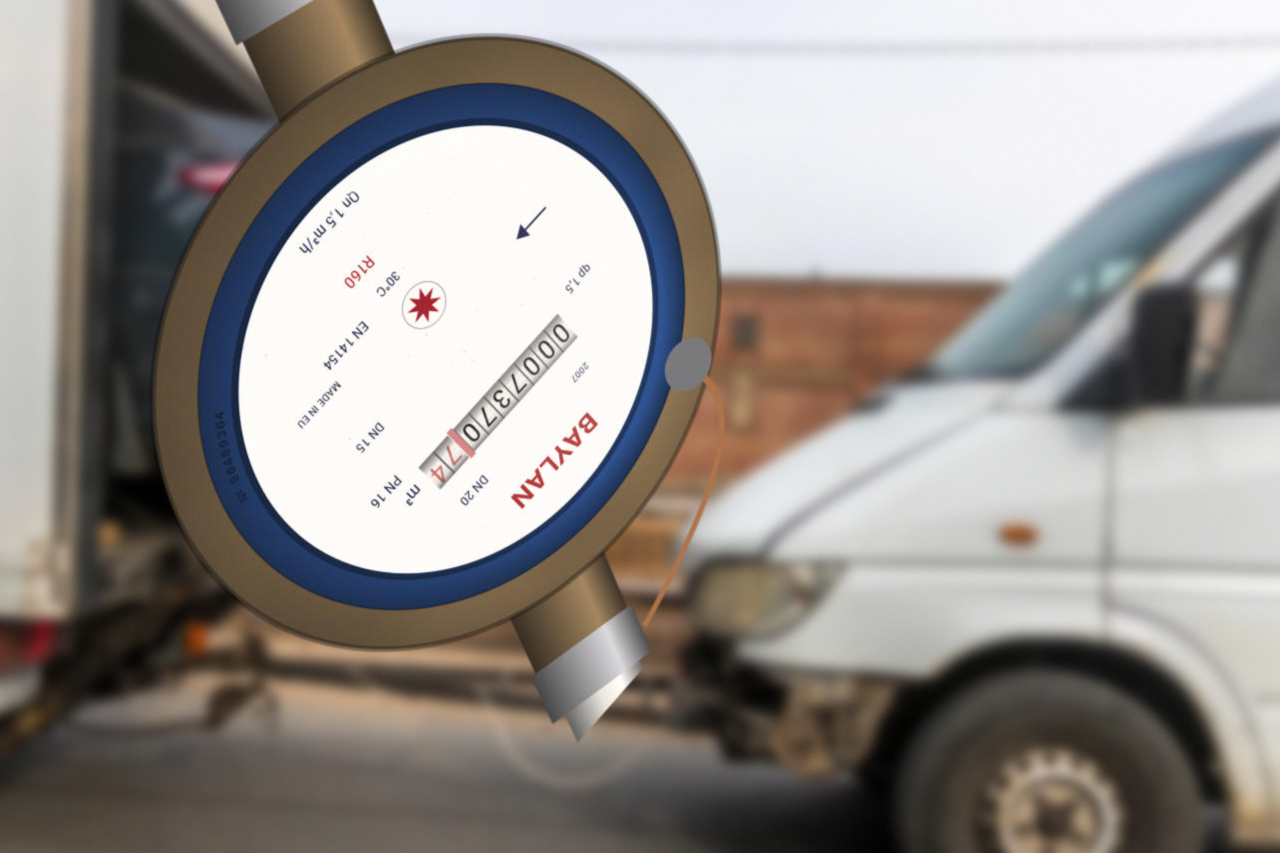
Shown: **7370.74** m³
